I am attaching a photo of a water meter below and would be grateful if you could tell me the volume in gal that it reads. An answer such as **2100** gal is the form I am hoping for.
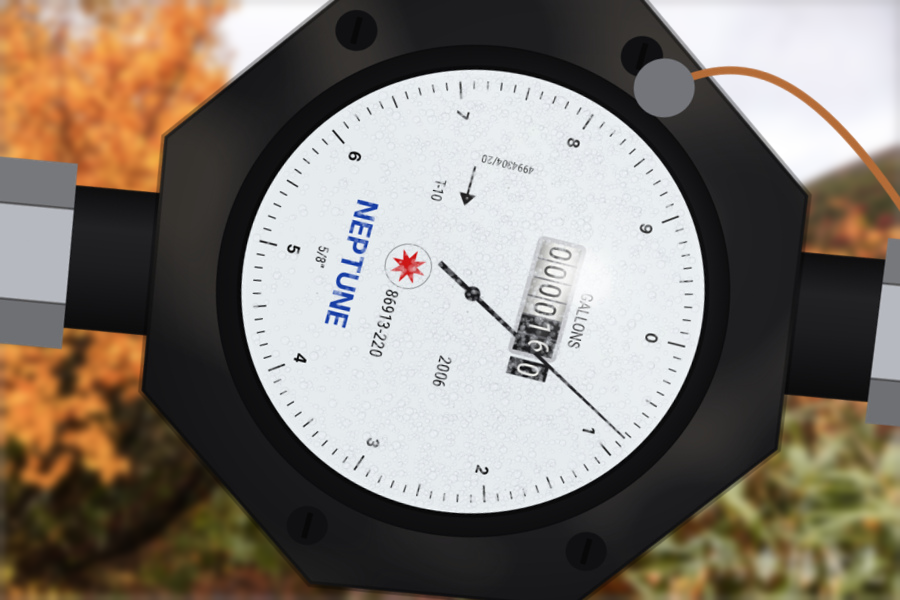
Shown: **160.8** gal
